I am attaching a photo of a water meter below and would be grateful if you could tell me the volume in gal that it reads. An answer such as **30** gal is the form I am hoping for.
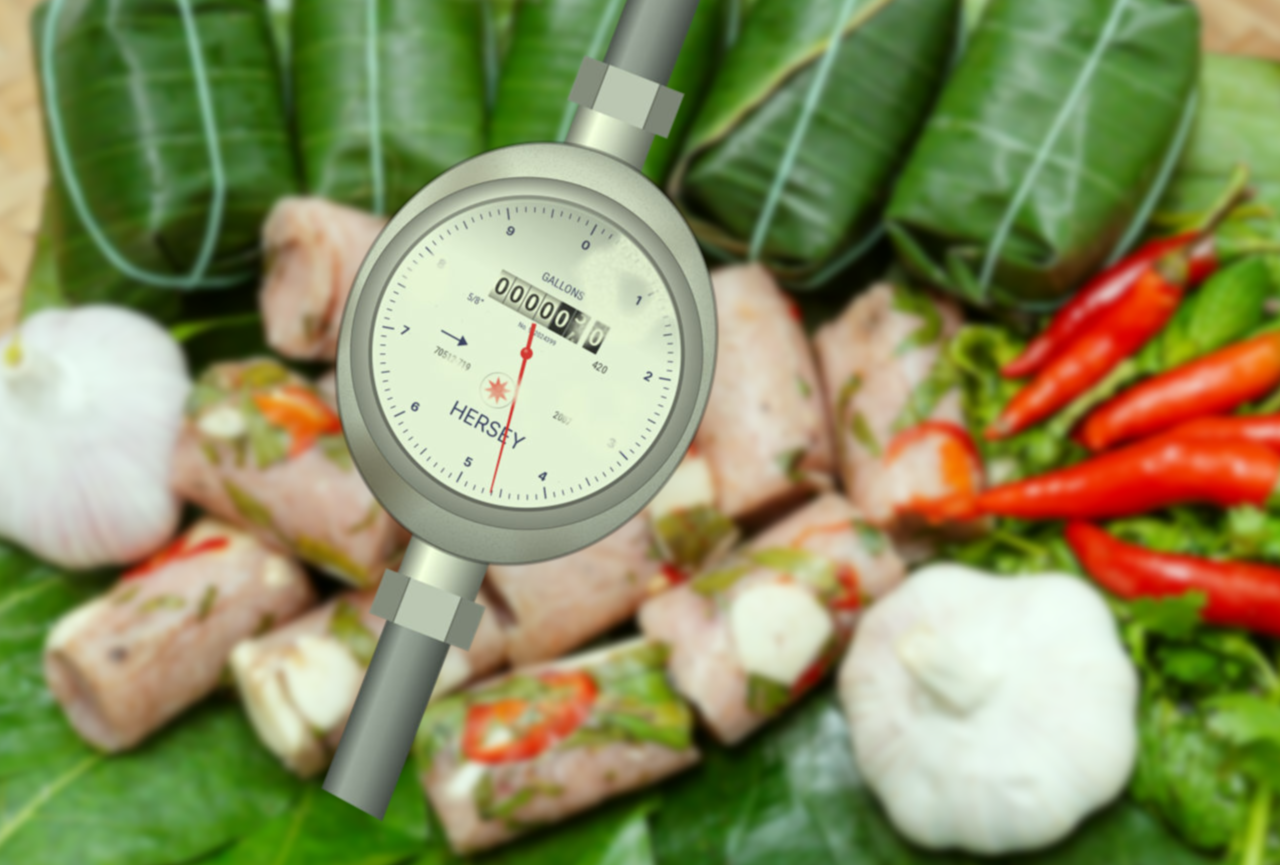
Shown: **34.6** gal
